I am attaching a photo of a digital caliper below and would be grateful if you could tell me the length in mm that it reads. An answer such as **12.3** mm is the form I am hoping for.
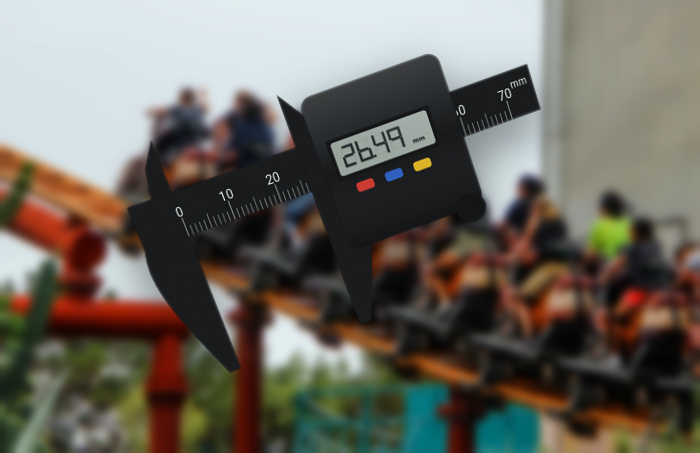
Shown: **26.49** mm
